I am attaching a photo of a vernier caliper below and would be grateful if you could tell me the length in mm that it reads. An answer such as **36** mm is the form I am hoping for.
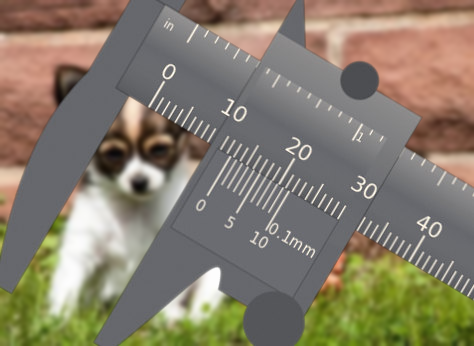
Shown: **12.6** mm
